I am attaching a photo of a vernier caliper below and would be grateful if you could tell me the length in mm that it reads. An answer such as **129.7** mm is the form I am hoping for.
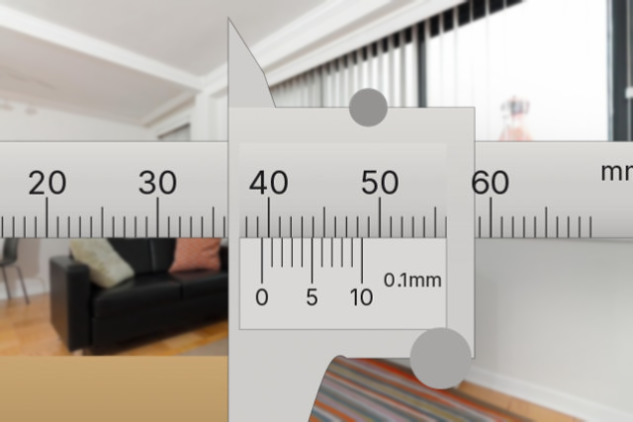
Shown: **39.4** mm
